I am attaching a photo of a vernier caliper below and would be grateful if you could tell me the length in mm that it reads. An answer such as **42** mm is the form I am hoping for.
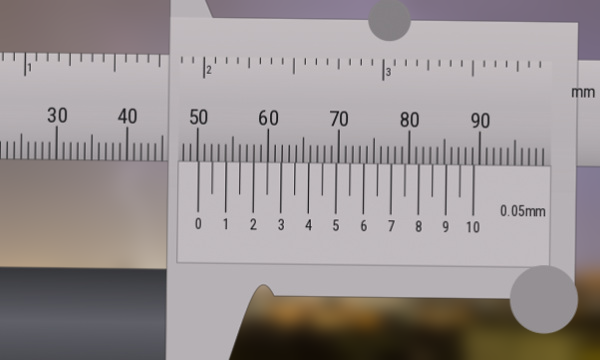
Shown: **50.2** mm
